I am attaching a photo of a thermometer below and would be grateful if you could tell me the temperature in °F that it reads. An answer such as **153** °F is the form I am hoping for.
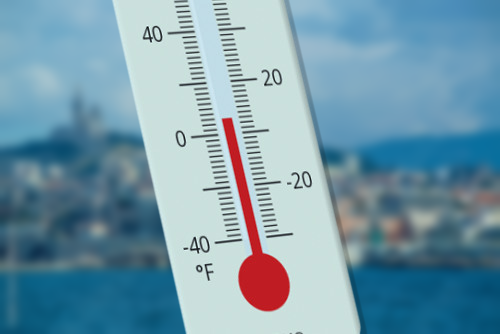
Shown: **6** °F
